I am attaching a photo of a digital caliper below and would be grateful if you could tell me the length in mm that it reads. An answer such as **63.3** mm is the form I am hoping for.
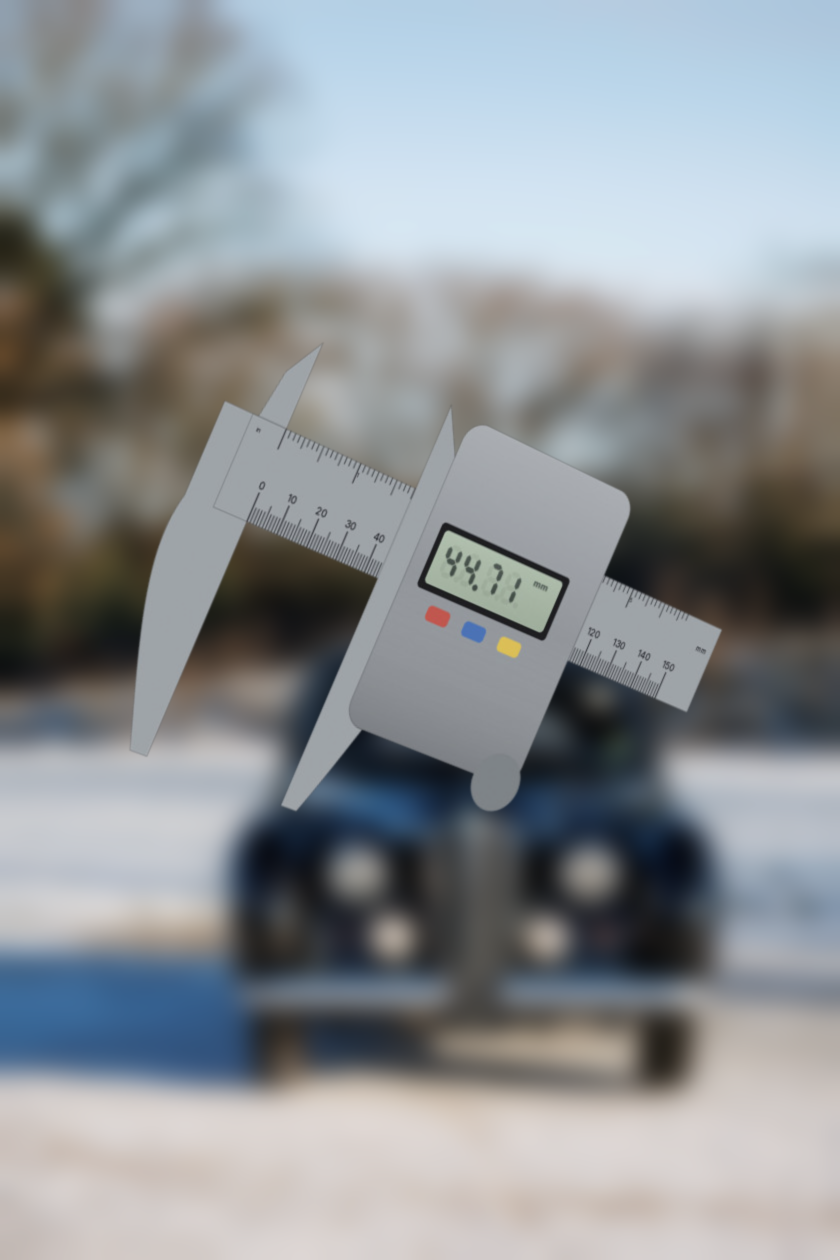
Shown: **44.71** mm
